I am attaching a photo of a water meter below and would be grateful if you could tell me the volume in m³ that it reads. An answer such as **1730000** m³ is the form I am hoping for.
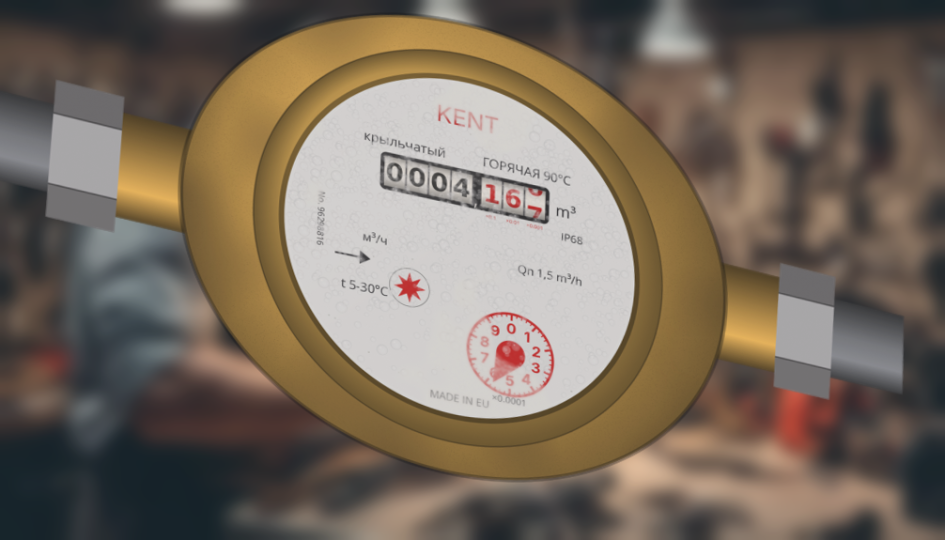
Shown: **4.1665** m³
